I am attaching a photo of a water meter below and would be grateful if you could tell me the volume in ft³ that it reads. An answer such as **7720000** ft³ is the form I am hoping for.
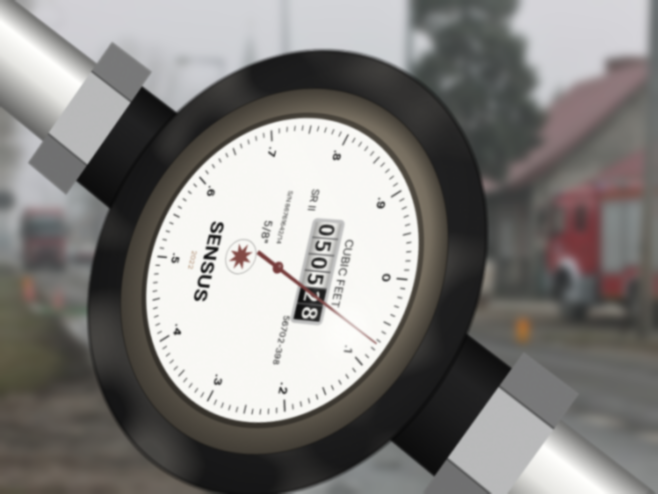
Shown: **50528.07** ft³
